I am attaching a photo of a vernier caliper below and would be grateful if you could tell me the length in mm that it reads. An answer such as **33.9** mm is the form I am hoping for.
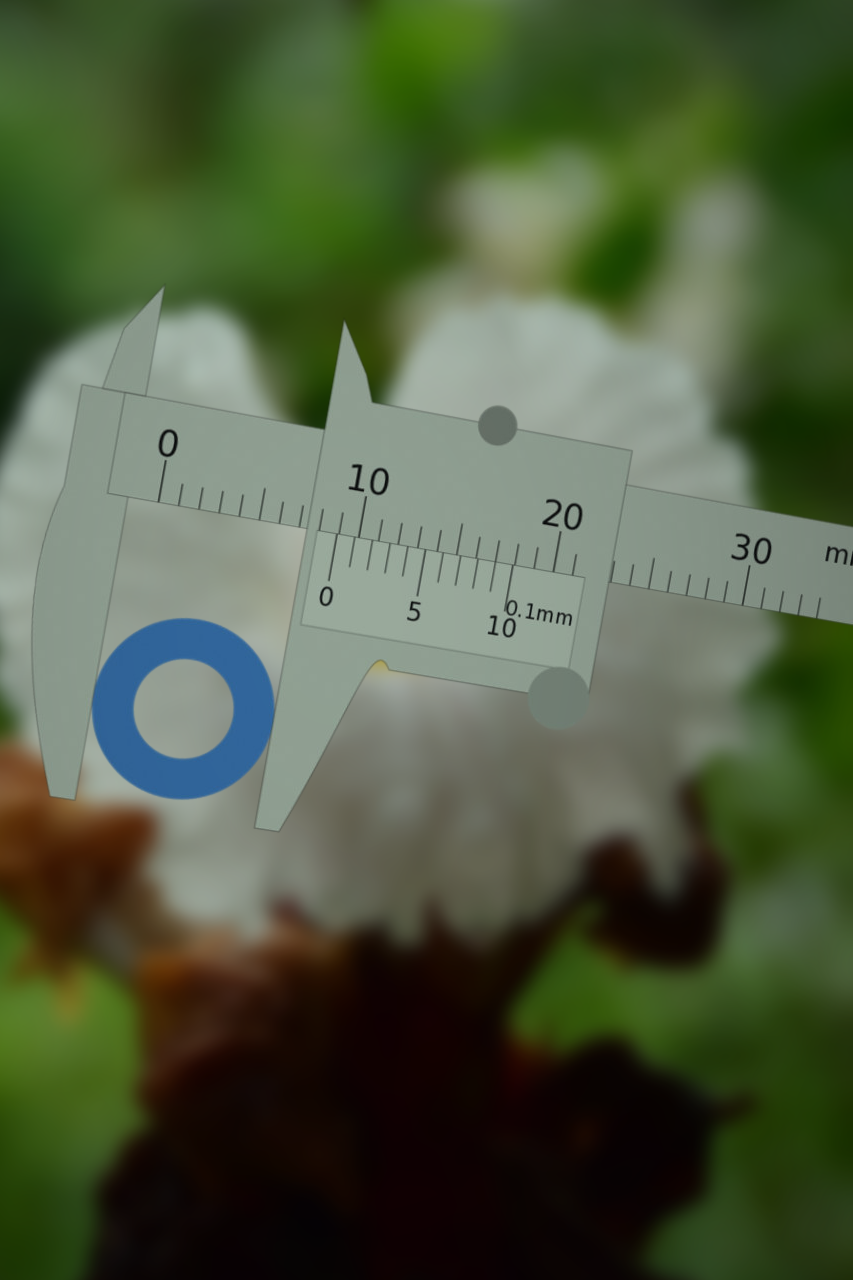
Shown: **8.9** mm
